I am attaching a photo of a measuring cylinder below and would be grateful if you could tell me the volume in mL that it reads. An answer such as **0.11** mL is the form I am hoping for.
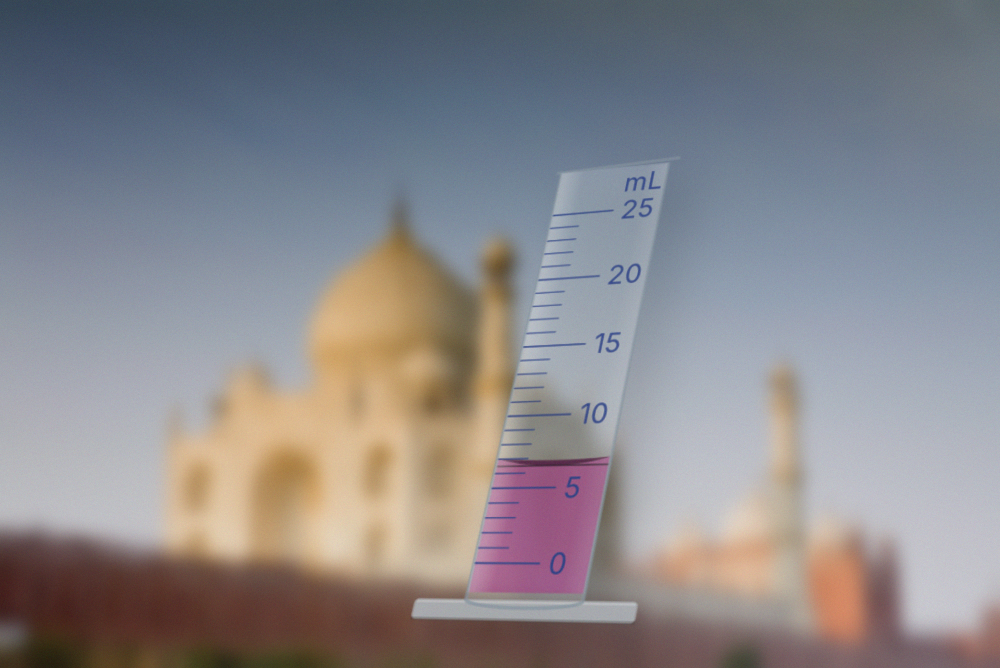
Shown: **6.5** mL
